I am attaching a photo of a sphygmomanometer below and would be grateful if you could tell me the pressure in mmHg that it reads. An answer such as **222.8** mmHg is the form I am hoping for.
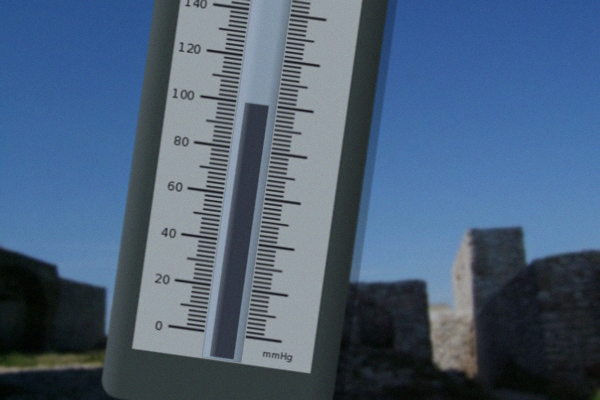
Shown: **100** mmHg
